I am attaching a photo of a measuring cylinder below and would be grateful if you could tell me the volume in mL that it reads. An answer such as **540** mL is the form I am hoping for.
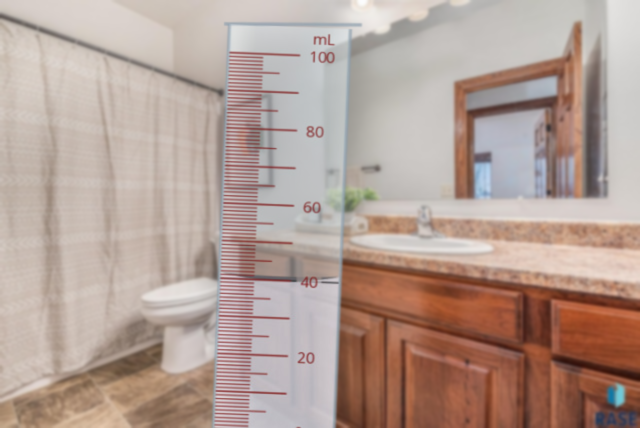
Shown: **40** mL
